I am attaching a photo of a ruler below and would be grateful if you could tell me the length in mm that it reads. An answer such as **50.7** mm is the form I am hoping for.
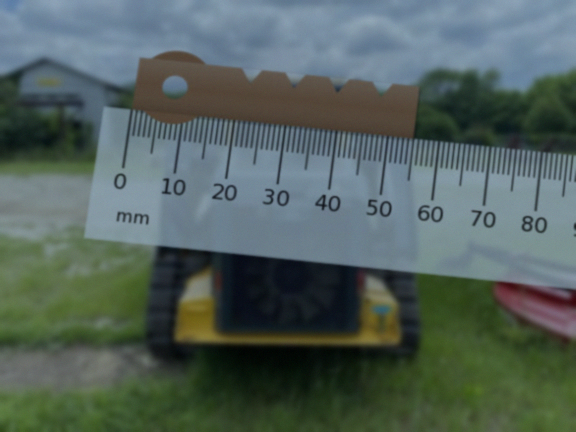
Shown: **55** mm
